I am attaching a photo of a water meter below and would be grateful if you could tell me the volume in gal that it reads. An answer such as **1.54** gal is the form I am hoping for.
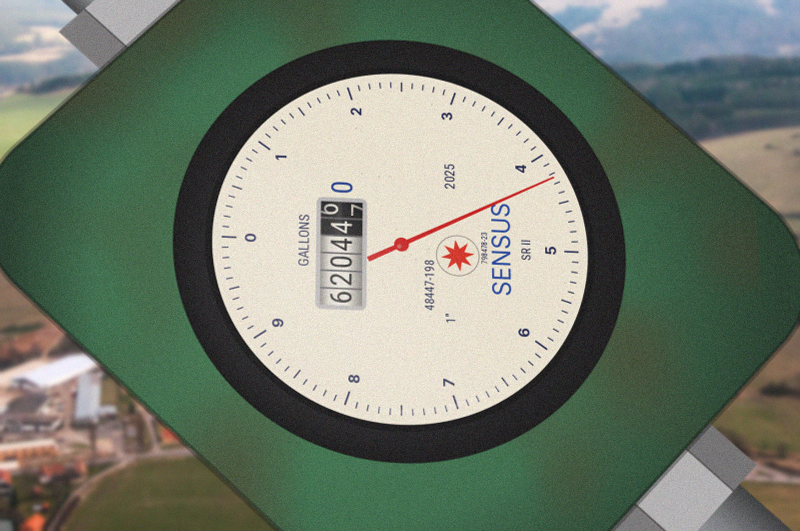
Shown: **6204464.2** gal
